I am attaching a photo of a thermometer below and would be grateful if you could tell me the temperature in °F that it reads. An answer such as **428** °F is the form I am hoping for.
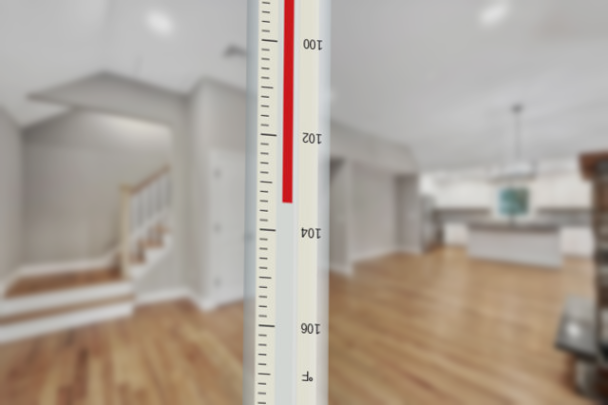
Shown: **103.4** °F
